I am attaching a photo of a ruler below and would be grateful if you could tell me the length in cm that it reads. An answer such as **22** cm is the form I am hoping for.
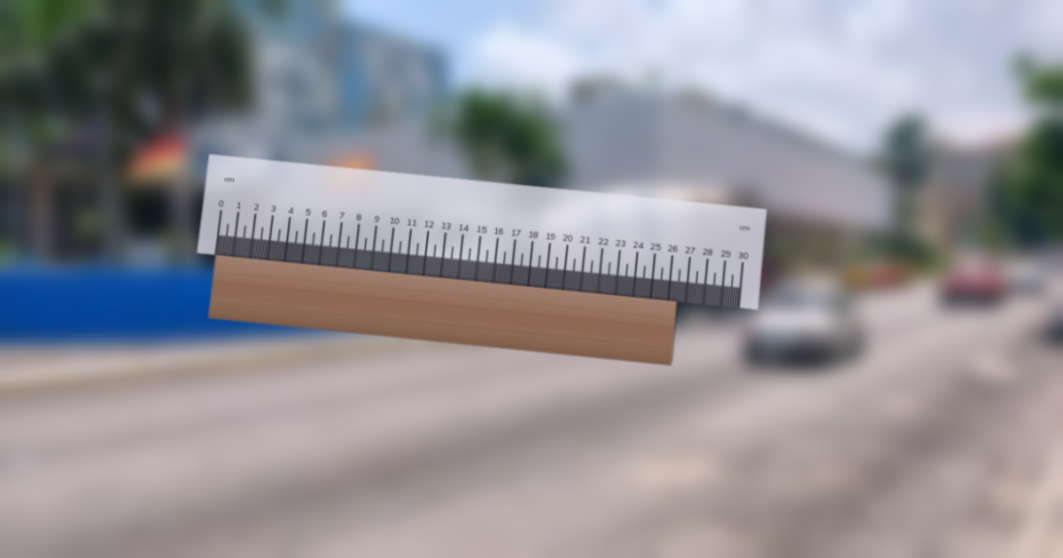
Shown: **26.5** cm
